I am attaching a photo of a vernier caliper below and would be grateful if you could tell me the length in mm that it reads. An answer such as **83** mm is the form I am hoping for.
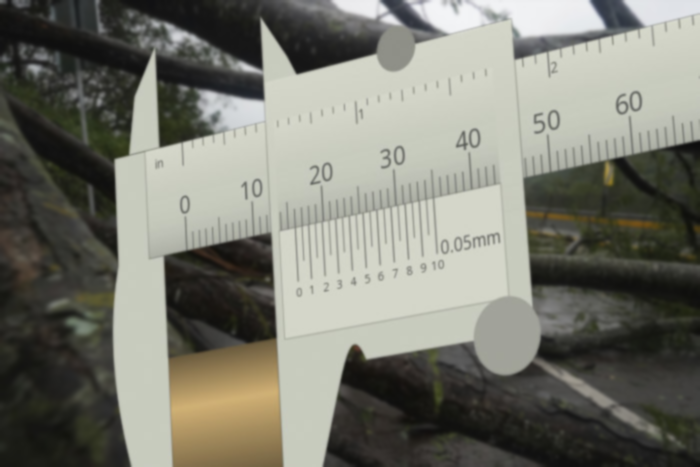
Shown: **16.0** mm
